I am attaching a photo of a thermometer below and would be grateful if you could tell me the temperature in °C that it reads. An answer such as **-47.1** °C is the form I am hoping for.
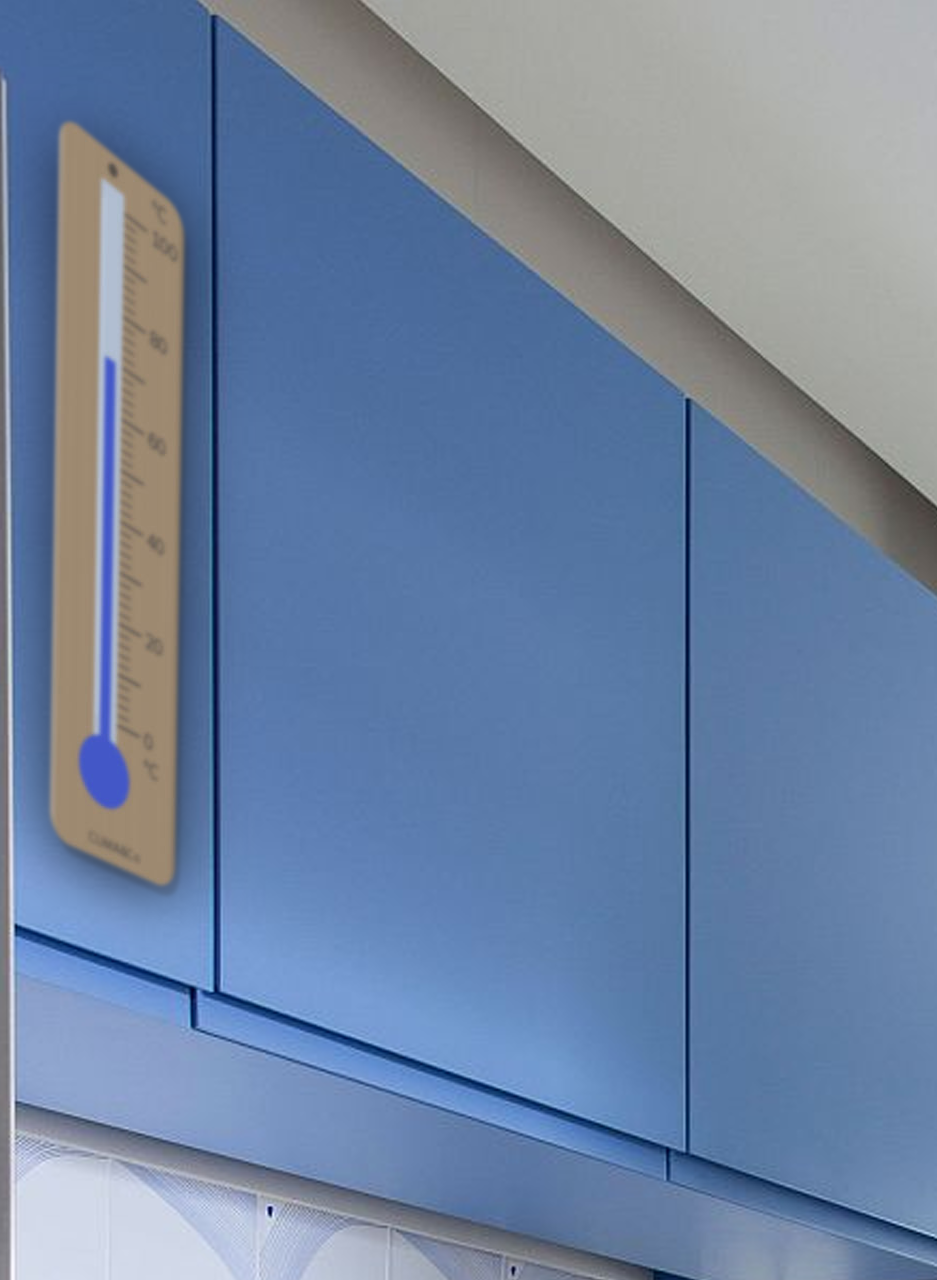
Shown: **70** °C
